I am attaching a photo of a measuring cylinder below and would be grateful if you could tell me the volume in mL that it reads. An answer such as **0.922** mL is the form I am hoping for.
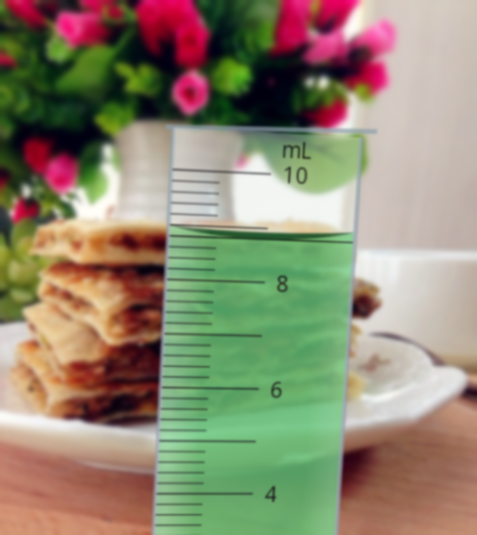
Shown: **8.8** mL
